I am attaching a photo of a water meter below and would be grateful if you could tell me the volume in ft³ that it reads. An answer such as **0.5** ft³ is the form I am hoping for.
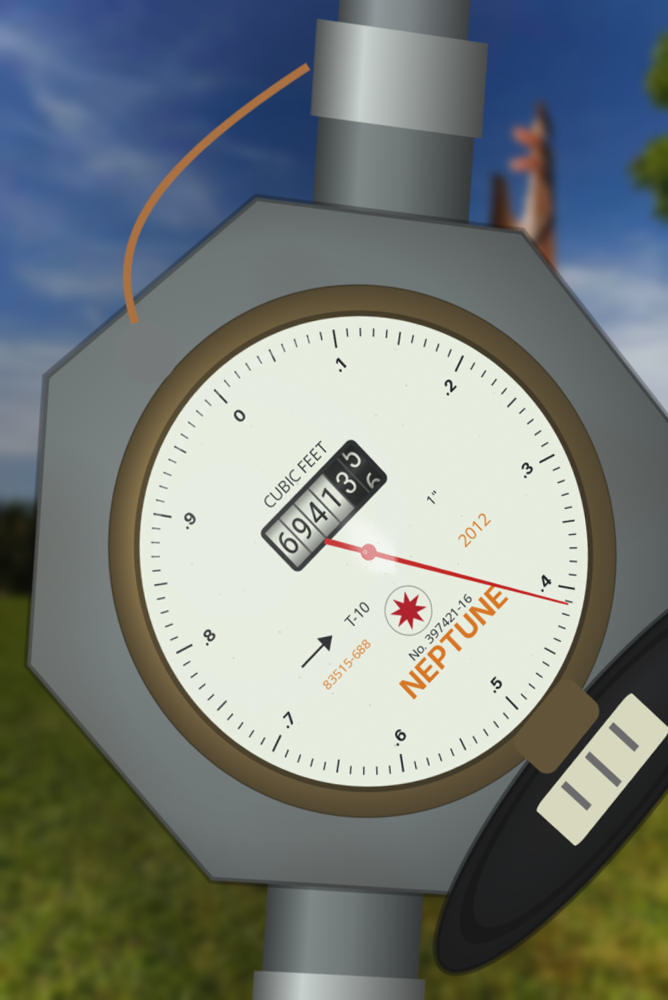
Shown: **694135.41** ft³
